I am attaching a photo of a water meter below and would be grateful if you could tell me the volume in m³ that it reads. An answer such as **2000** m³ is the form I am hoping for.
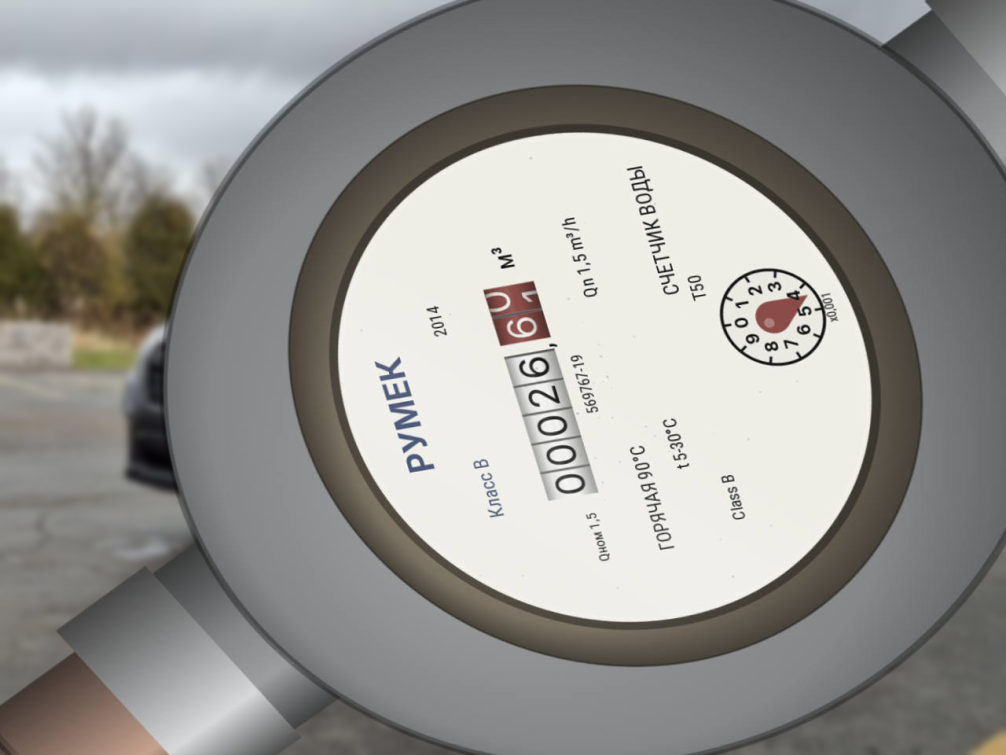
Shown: **26.604** m³
